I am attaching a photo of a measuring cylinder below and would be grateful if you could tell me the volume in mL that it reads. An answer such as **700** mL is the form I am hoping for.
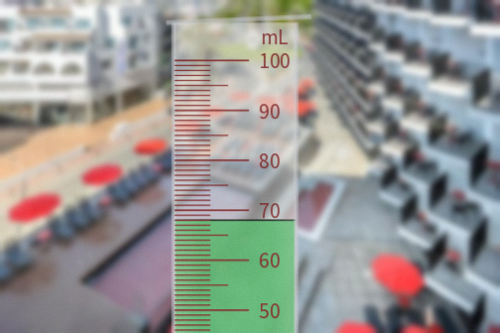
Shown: **68** mL
